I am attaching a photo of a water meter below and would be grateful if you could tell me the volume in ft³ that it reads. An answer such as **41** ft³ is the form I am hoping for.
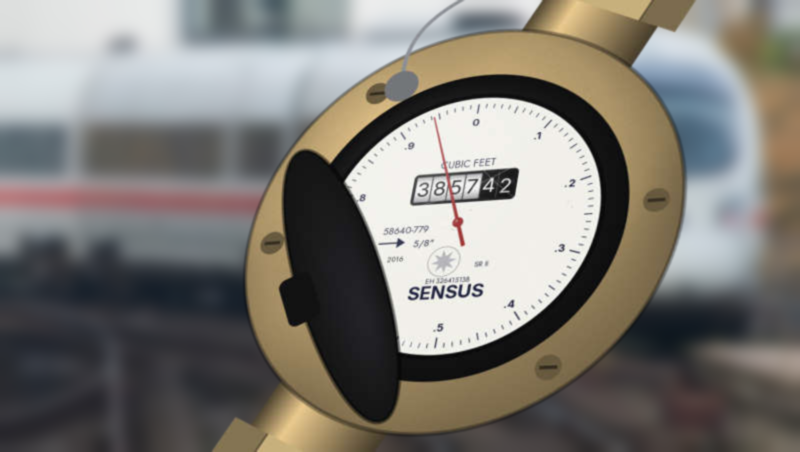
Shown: **385741.94** ft³
